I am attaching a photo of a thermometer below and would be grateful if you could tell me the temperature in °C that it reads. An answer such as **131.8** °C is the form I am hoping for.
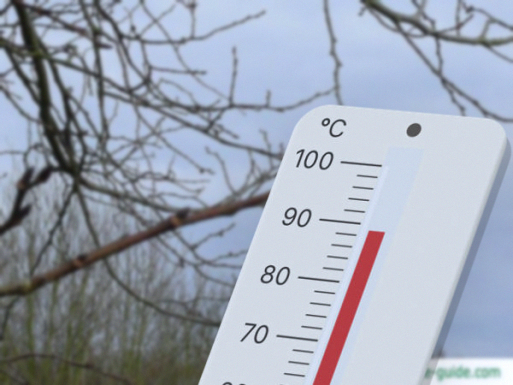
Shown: **89** °C
